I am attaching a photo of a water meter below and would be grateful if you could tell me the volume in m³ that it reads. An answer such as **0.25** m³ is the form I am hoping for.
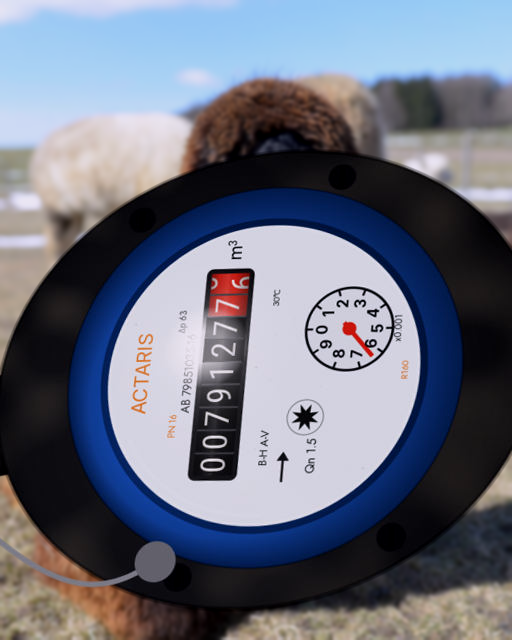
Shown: **79127.756** m³
